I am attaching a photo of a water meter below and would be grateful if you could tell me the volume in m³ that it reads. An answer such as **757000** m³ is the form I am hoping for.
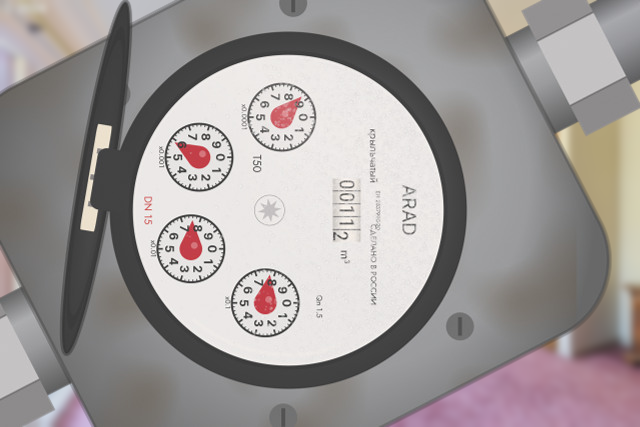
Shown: **111.7758** m³
